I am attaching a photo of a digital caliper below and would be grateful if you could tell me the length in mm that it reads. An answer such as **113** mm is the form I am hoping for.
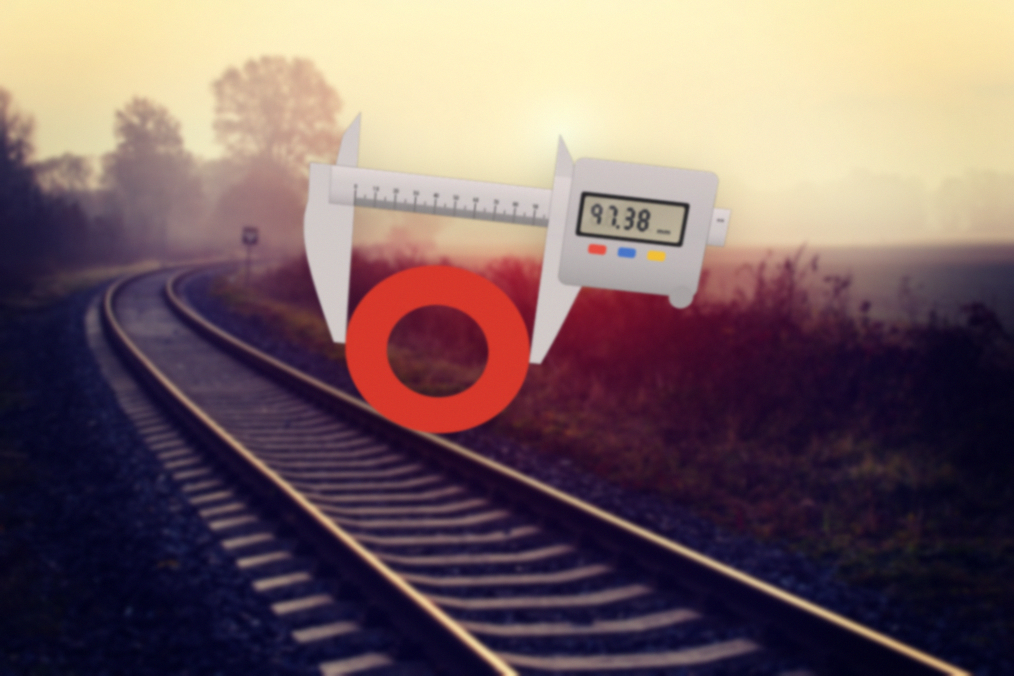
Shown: **97.38** mm
